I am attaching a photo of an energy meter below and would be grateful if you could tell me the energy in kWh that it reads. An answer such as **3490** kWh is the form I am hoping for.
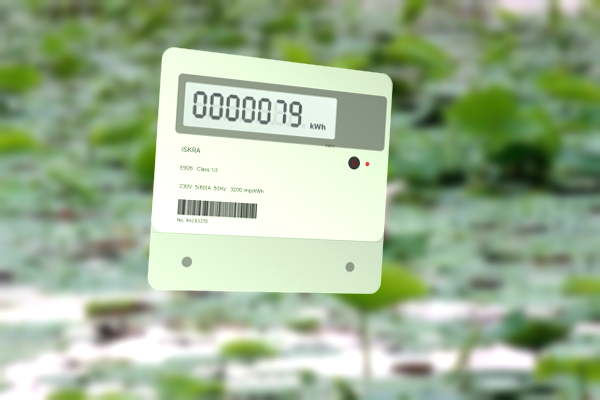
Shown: **79** kWh
